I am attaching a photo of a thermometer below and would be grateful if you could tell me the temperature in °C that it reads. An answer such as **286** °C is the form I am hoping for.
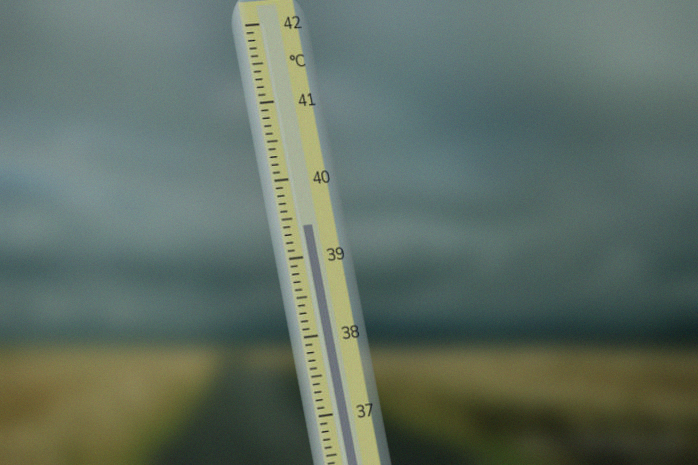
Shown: **39.4** °C
